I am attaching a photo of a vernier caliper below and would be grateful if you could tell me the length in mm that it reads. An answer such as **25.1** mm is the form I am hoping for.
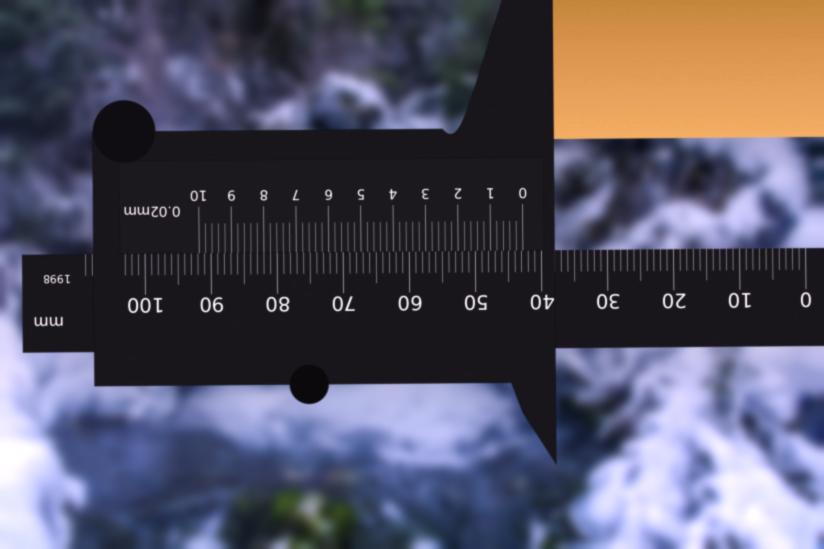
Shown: **42.8** mm
